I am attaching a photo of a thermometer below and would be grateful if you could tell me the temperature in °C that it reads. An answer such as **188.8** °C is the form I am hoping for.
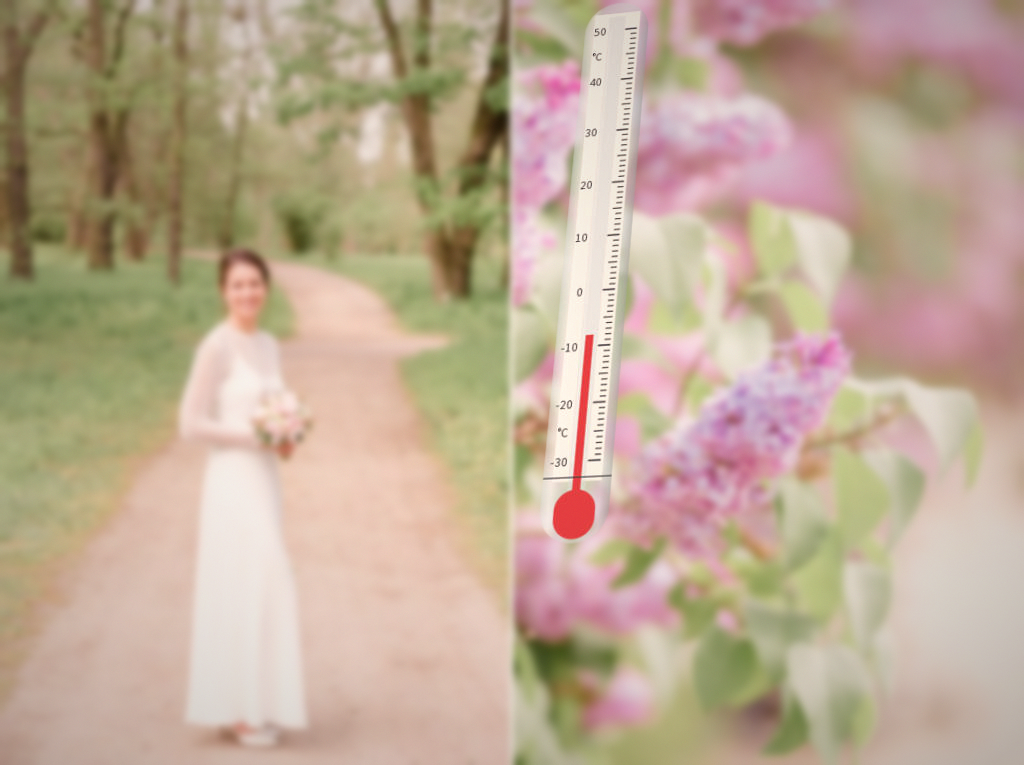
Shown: **-8** °C
